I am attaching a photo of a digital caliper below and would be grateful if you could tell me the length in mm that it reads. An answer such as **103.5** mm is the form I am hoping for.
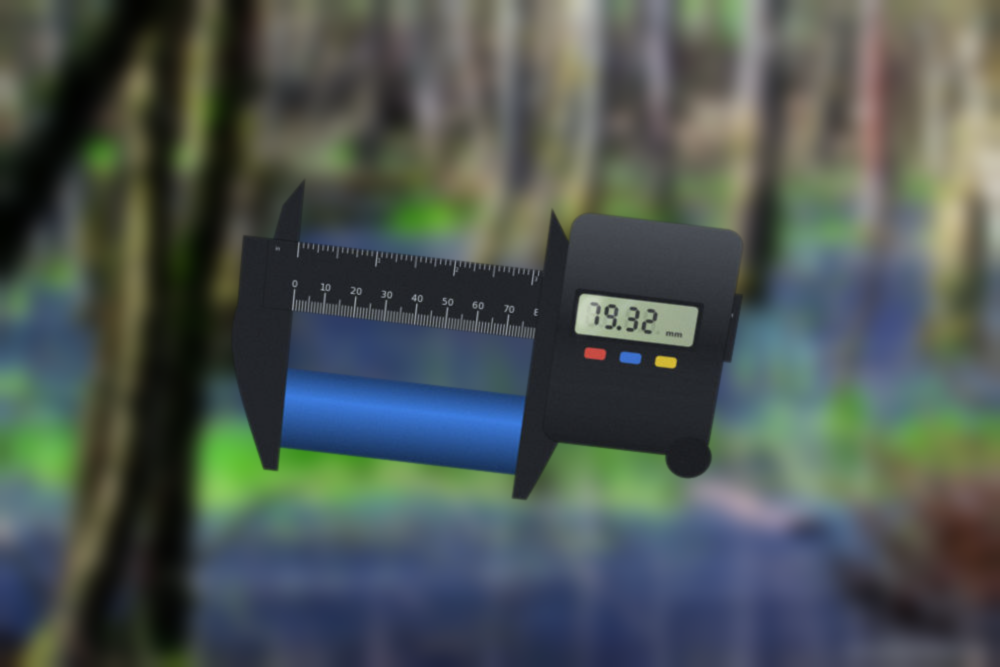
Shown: **79.32** mm
